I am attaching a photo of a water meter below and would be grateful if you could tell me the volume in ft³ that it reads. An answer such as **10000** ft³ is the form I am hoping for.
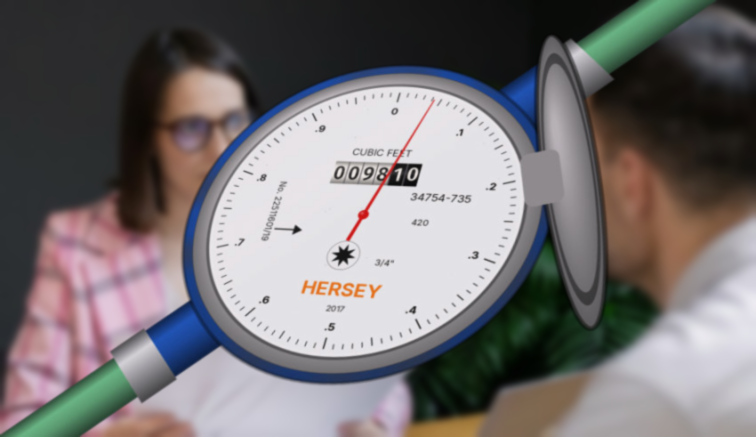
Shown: **9810.04** ft³
